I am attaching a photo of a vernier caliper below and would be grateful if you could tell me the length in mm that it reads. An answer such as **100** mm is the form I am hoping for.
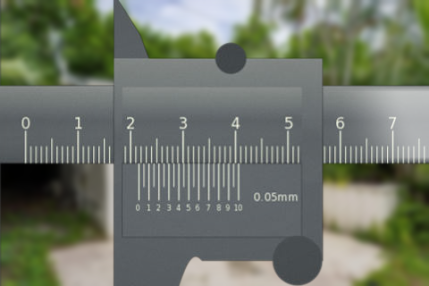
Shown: **21.6** mm
